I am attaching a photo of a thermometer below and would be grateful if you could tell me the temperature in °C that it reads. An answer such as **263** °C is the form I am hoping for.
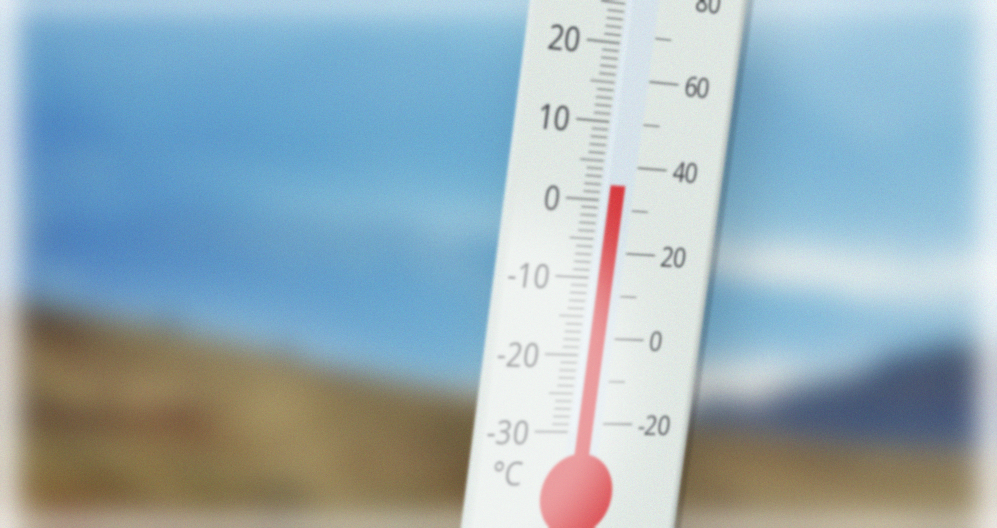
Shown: **2** °C
